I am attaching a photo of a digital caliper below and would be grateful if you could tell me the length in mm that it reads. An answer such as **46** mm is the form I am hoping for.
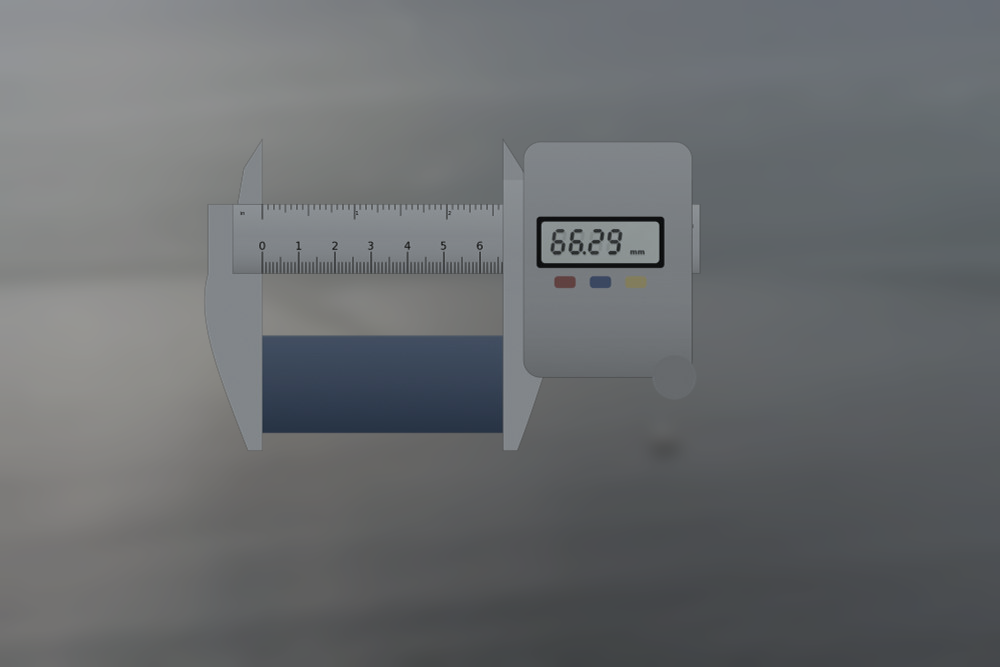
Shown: **66.29** mm
